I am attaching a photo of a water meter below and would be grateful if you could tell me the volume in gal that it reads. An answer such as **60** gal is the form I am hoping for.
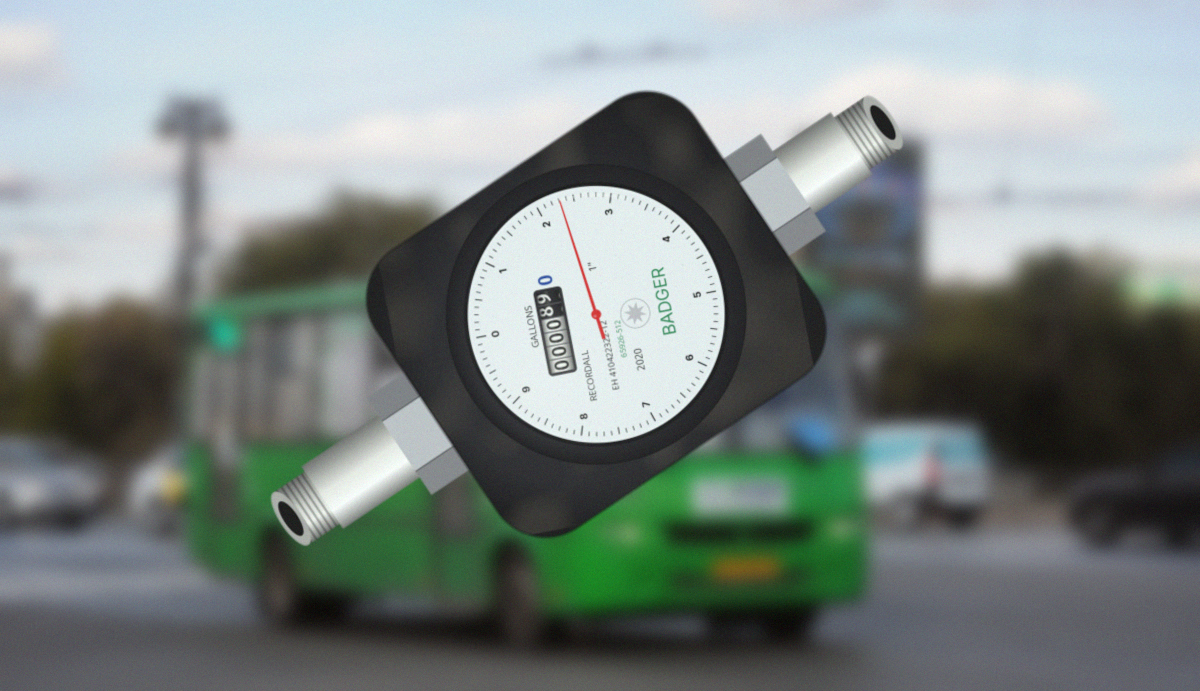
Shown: **892.3** gal
